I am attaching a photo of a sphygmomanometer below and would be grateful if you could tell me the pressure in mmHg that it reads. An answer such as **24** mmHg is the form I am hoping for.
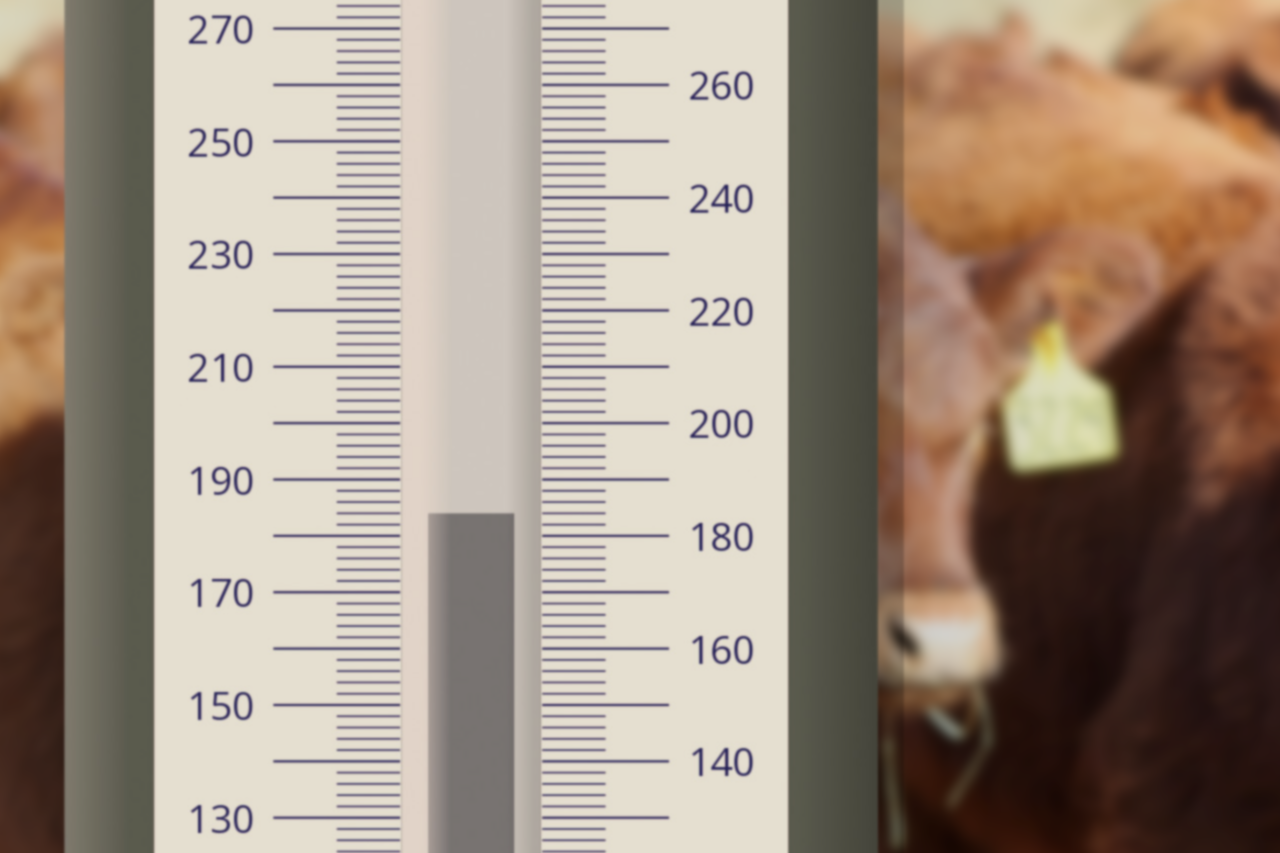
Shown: **184** mmHg
